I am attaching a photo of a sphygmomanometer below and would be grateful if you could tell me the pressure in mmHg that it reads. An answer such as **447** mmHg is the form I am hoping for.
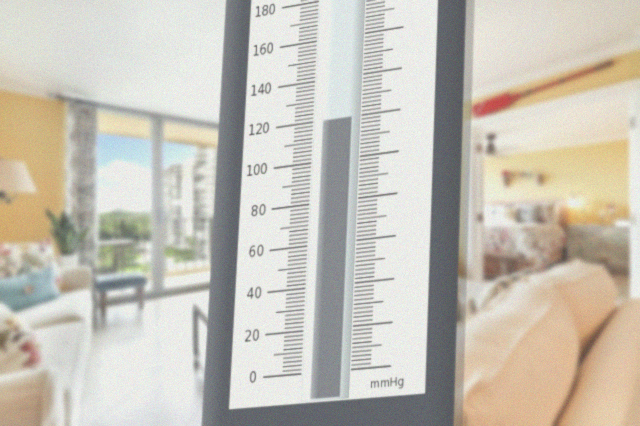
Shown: **120** mmHg
